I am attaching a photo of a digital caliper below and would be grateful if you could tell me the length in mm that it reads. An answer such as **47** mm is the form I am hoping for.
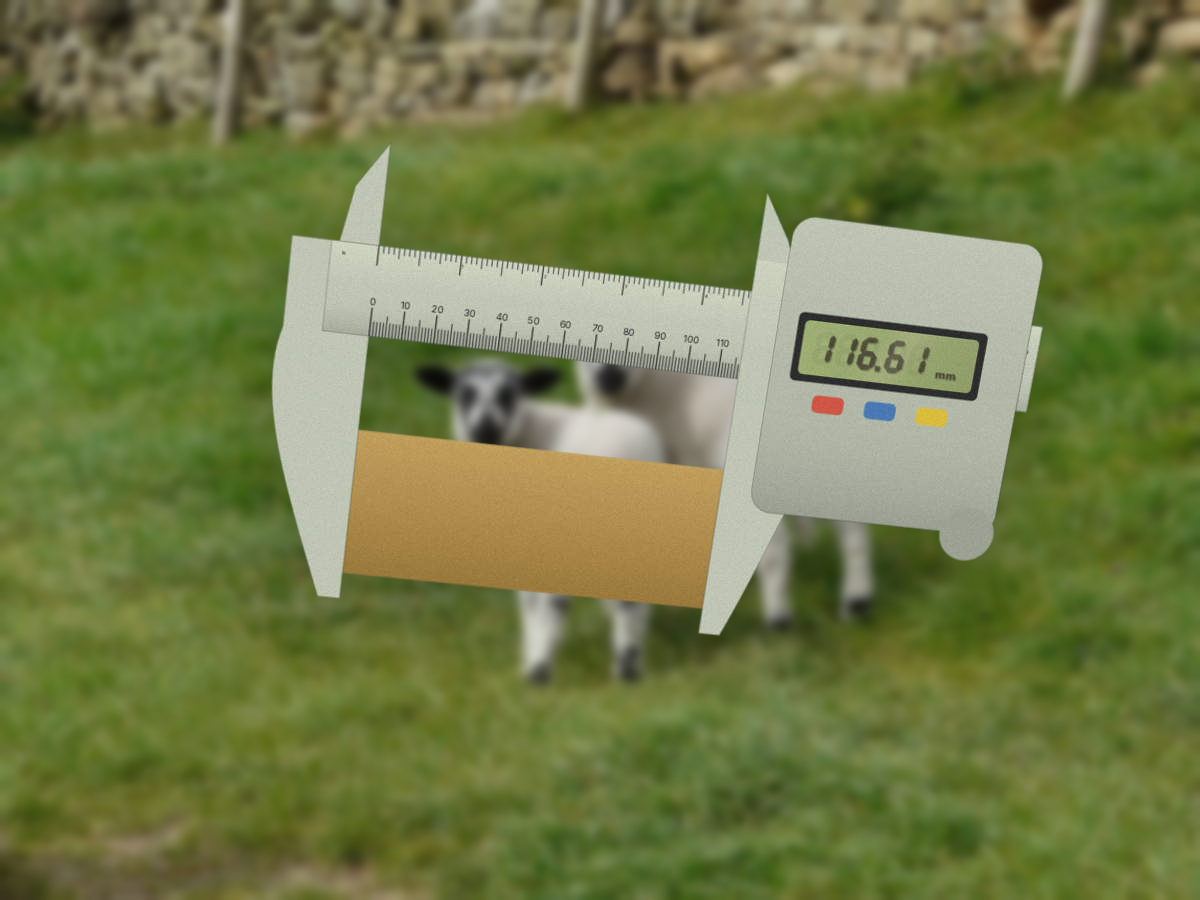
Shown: **116.61** mm
